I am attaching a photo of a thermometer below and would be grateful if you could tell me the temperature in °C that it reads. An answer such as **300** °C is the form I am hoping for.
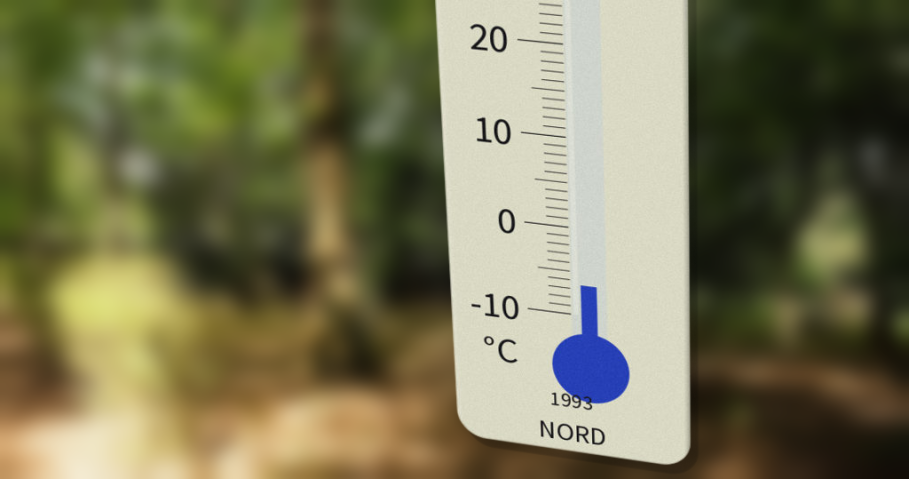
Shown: **-6.5** °C
